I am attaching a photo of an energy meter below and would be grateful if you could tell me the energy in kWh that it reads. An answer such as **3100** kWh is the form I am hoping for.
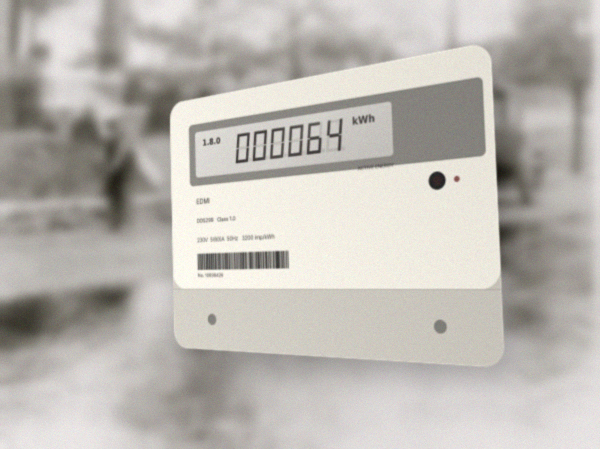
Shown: **64** kWh
